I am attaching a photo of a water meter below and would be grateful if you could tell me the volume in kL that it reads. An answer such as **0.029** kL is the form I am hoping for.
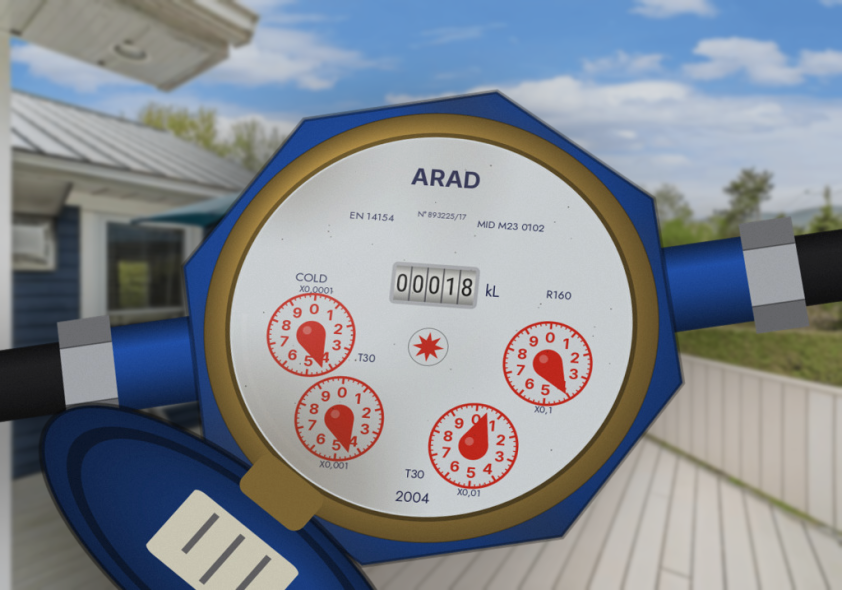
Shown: **18.4044** kL
